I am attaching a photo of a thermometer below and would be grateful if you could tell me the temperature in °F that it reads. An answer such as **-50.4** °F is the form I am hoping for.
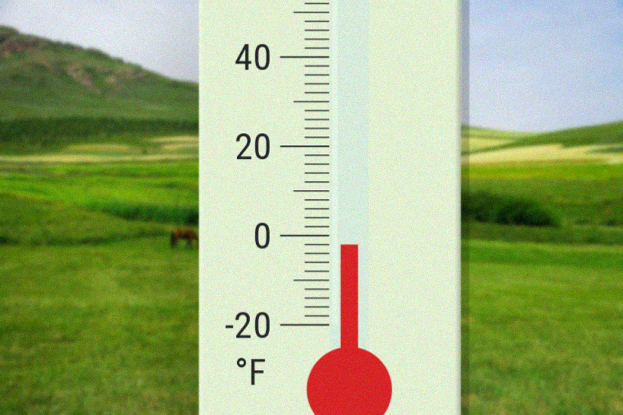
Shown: **-2** °F
